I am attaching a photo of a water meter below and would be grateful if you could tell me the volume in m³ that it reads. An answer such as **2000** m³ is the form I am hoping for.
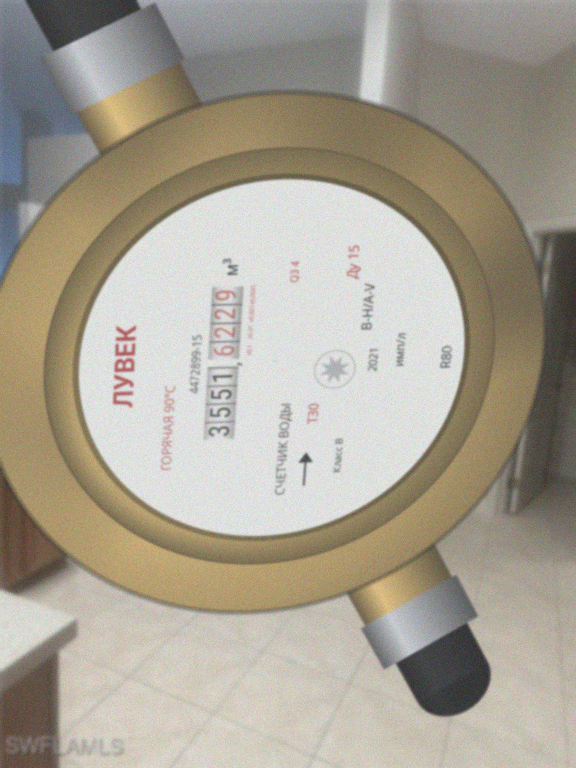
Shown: **3551.6229** m³
